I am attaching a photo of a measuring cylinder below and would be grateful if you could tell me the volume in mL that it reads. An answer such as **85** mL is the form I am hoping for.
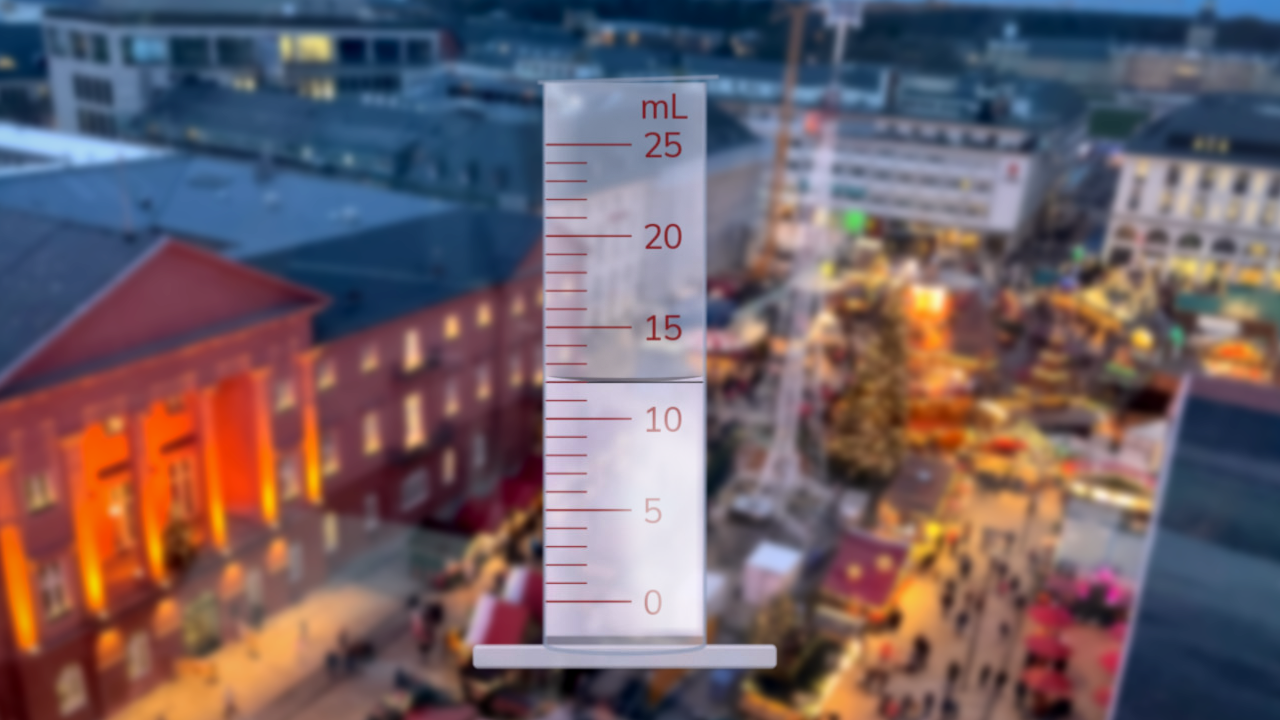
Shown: **12** mL
